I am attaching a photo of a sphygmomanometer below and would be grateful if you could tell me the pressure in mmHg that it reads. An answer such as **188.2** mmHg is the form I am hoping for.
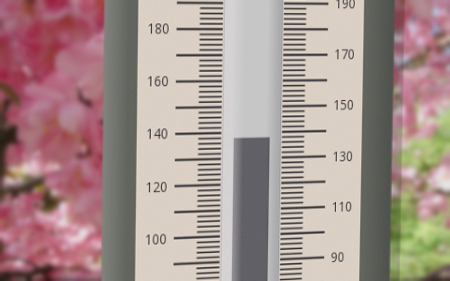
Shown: **138** mmHg
